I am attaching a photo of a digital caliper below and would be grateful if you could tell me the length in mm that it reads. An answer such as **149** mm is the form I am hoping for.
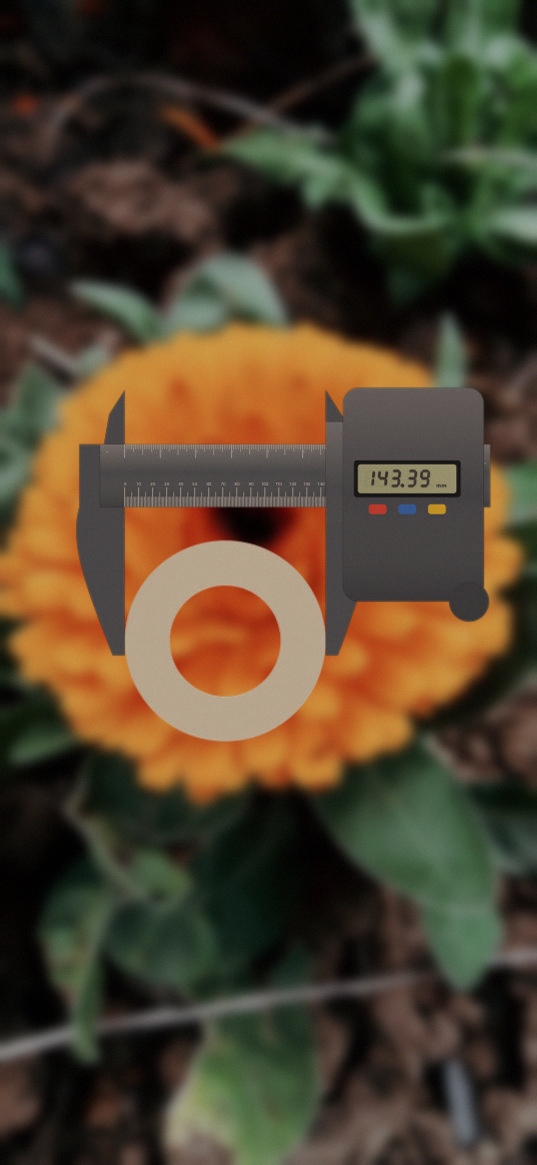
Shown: **143.39** mm
